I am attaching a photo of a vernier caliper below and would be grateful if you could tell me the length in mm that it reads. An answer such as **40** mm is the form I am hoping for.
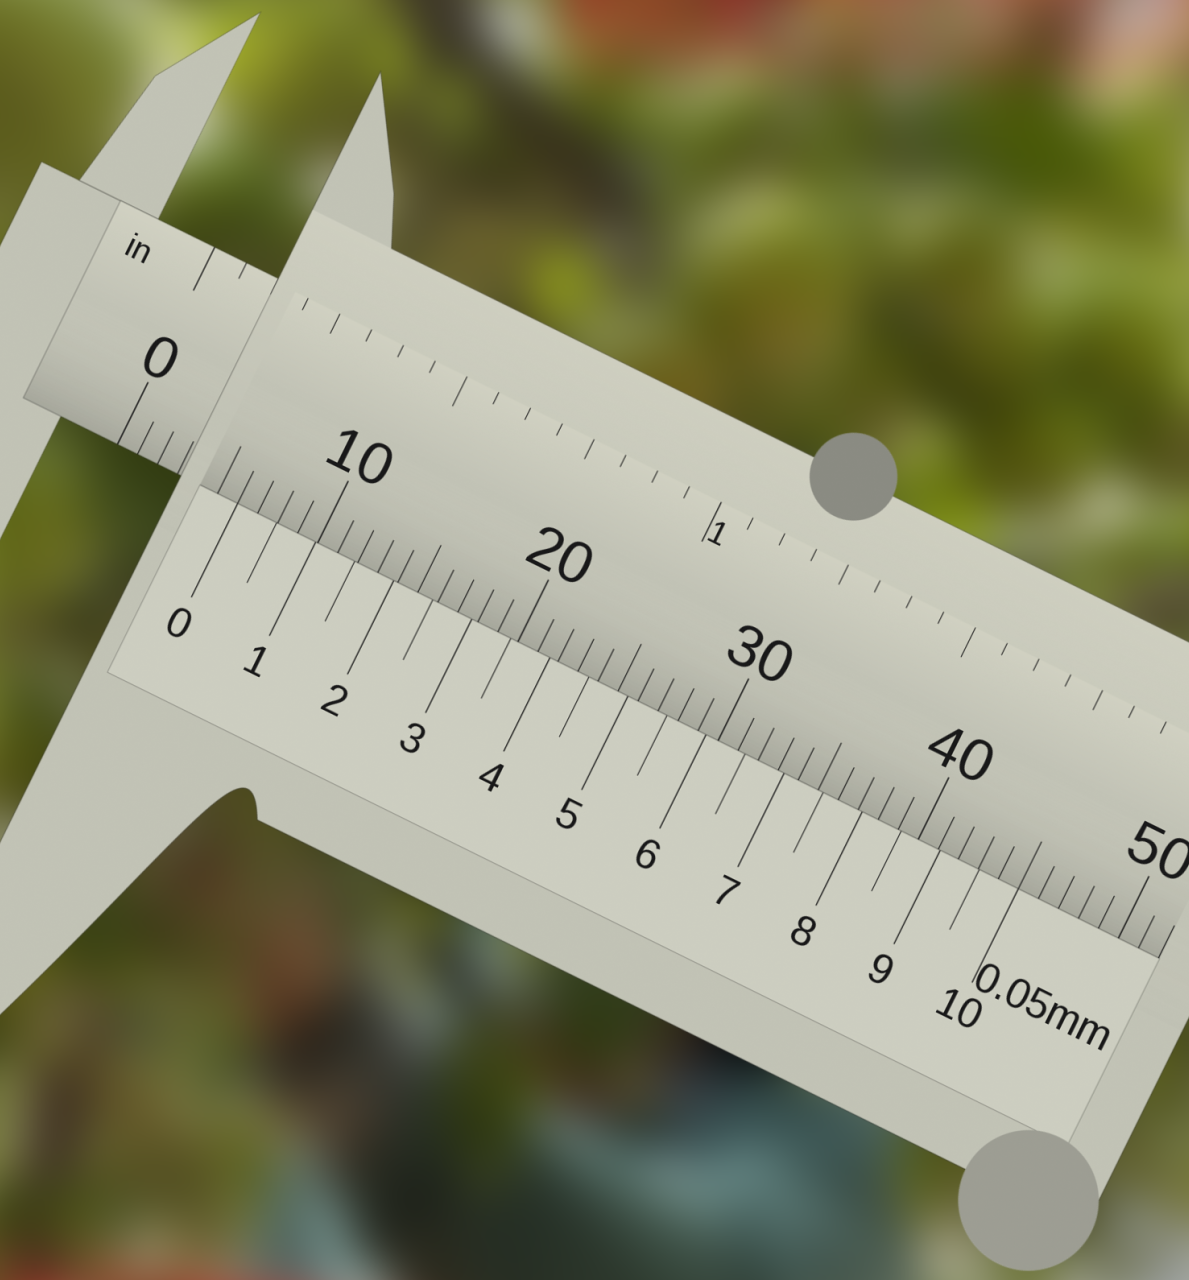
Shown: **6.0** mm
